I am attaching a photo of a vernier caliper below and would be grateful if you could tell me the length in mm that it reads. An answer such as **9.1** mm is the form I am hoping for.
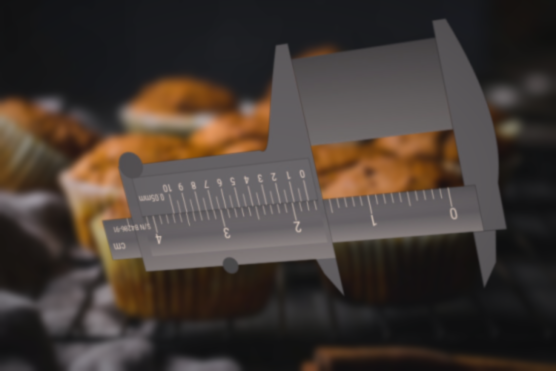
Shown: **17.8** mm
